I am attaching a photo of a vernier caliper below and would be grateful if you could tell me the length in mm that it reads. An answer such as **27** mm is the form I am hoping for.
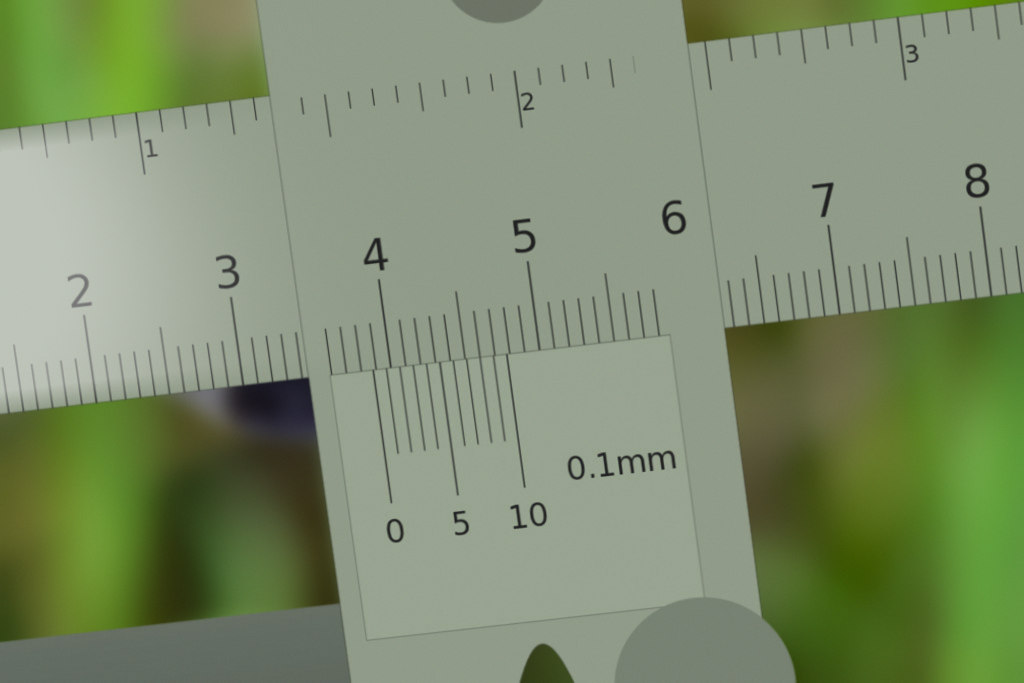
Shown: **38.8** mm
